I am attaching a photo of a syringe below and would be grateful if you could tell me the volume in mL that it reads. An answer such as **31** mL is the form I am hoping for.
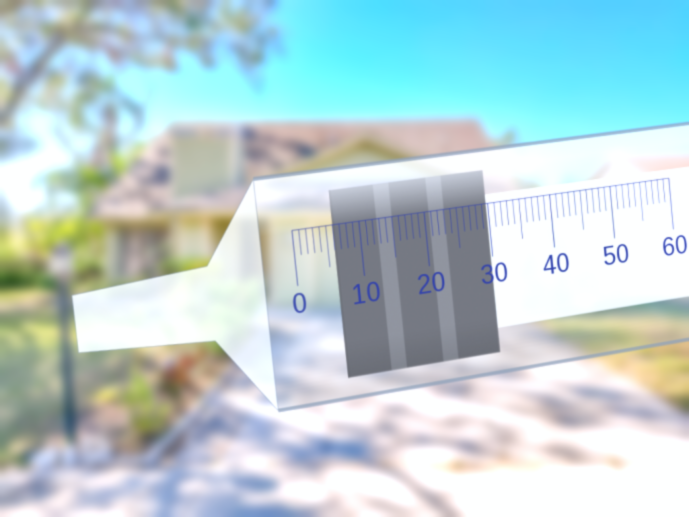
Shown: **6** mL
